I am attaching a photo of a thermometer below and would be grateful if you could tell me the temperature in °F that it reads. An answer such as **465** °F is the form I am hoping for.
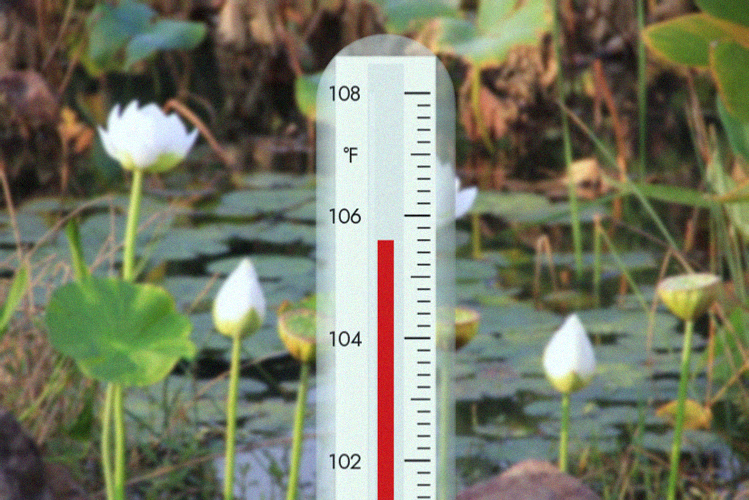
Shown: **105.6** °F
